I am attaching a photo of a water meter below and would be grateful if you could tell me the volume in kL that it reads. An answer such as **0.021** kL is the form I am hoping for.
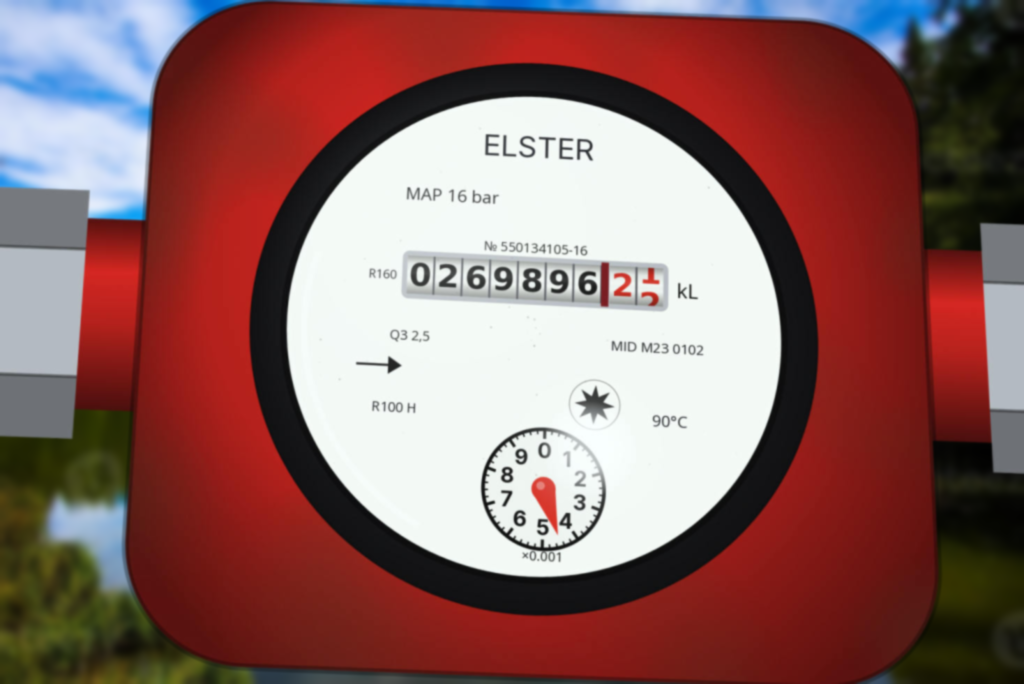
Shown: **269896.214** kL
